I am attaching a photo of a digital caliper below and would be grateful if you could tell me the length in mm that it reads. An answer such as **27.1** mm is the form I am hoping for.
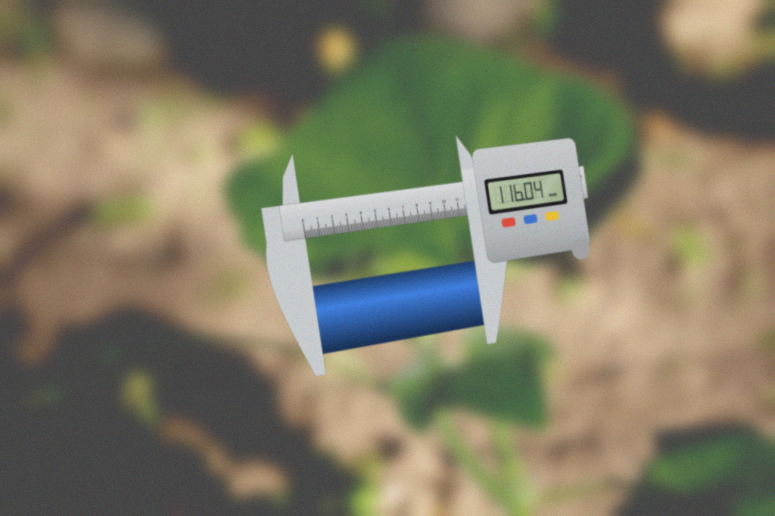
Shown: **116.04** mm
